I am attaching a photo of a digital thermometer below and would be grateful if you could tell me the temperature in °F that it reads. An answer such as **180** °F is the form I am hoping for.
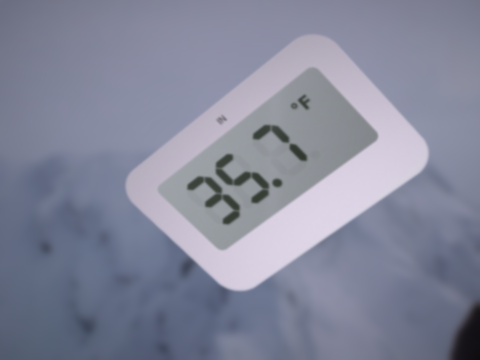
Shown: **35.7** °F
